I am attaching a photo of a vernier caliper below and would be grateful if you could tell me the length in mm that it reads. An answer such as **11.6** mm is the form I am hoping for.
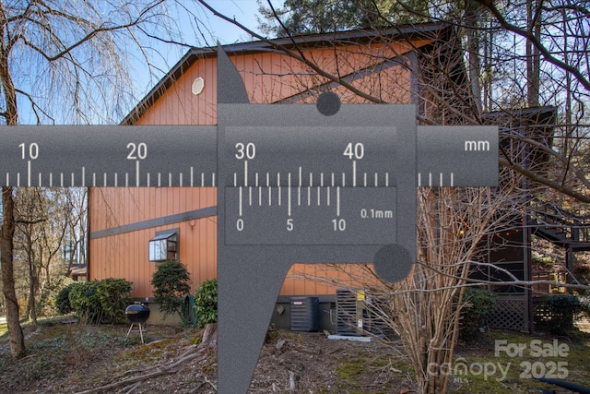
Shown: **29.5** mm
